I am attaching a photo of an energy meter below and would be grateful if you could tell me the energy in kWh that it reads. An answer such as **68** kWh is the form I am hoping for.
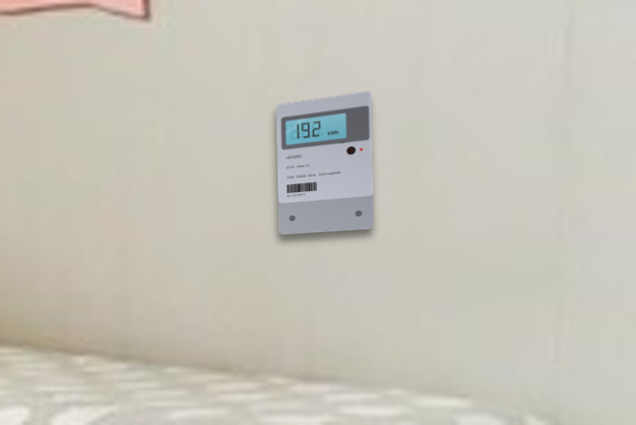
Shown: **192** kWh
